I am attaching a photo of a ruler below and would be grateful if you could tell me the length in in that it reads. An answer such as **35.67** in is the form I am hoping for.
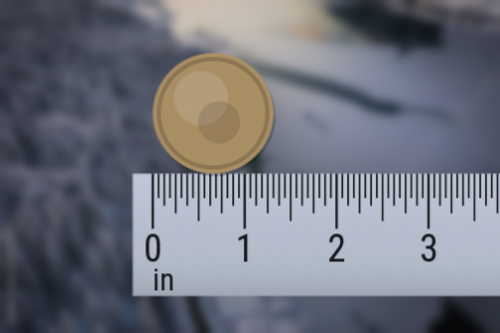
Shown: **1.3125** in
